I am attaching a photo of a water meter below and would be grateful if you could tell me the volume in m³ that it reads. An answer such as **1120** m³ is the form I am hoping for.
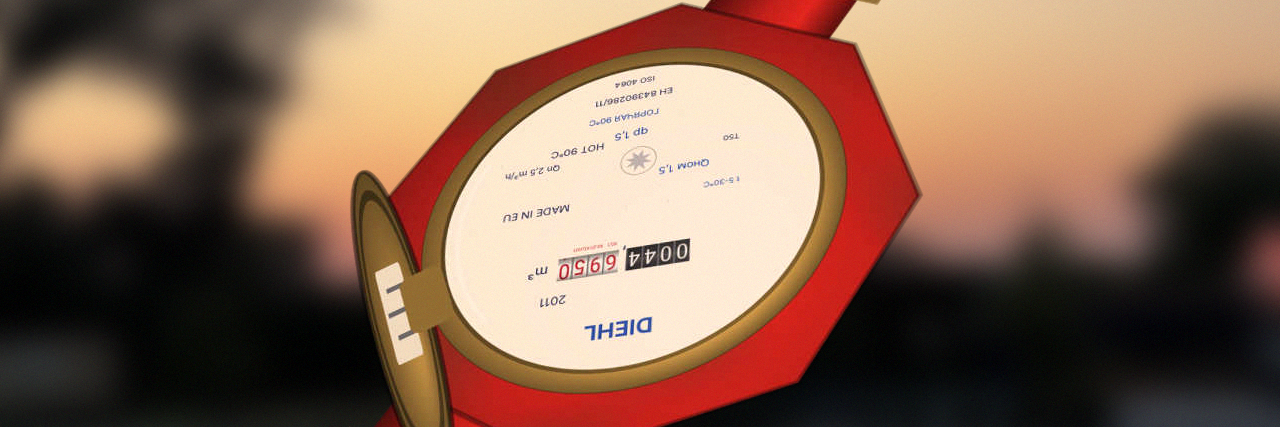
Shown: **44.6950** m³
